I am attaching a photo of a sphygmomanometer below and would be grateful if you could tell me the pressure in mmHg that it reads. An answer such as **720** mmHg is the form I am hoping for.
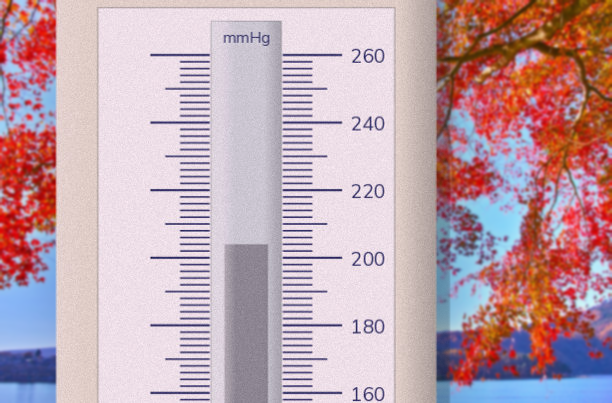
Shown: **204** mmHg
